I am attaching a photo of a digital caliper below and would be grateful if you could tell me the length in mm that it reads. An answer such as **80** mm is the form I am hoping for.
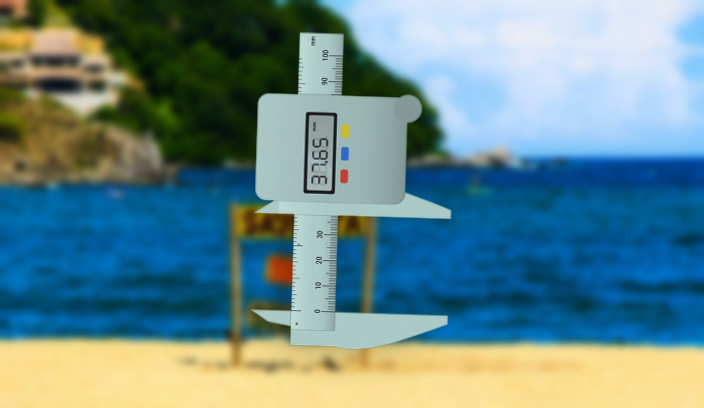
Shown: **37.65** mm
